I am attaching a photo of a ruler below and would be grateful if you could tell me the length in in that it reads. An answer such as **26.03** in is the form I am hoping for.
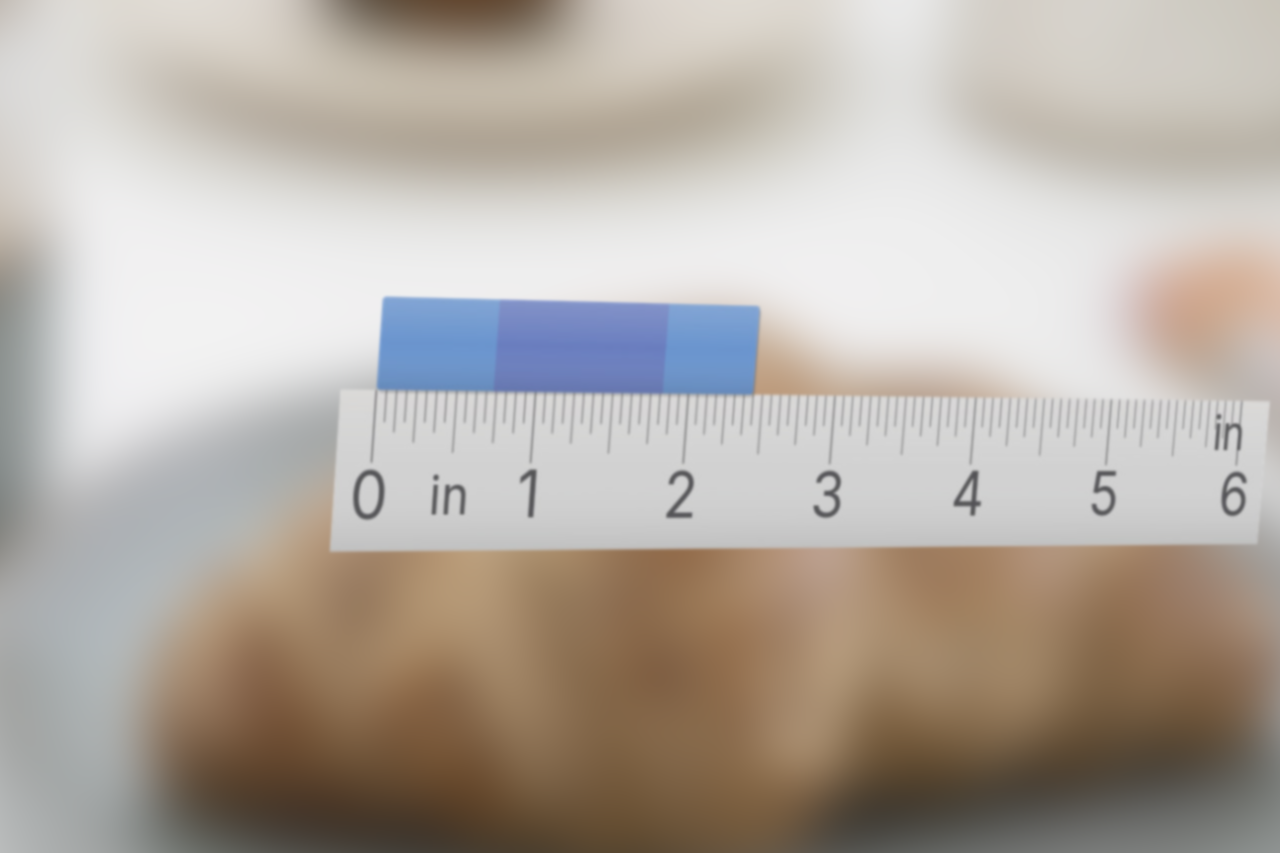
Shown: **2.4375** in
